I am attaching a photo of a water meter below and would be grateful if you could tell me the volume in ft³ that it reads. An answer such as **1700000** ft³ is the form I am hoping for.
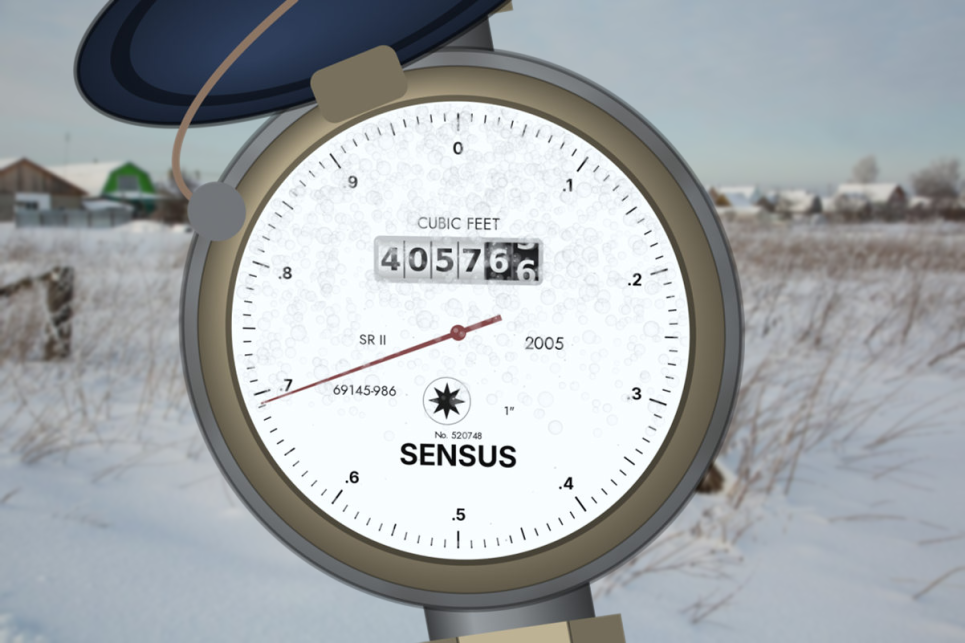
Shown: **405765.69** ft³
